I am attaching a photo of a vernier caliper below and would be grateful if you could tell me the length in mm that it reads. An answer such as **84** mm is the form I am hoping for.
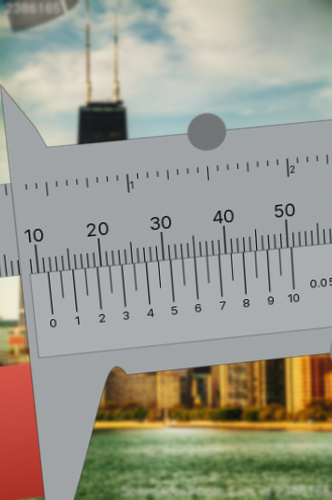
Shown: **11.6** mm
